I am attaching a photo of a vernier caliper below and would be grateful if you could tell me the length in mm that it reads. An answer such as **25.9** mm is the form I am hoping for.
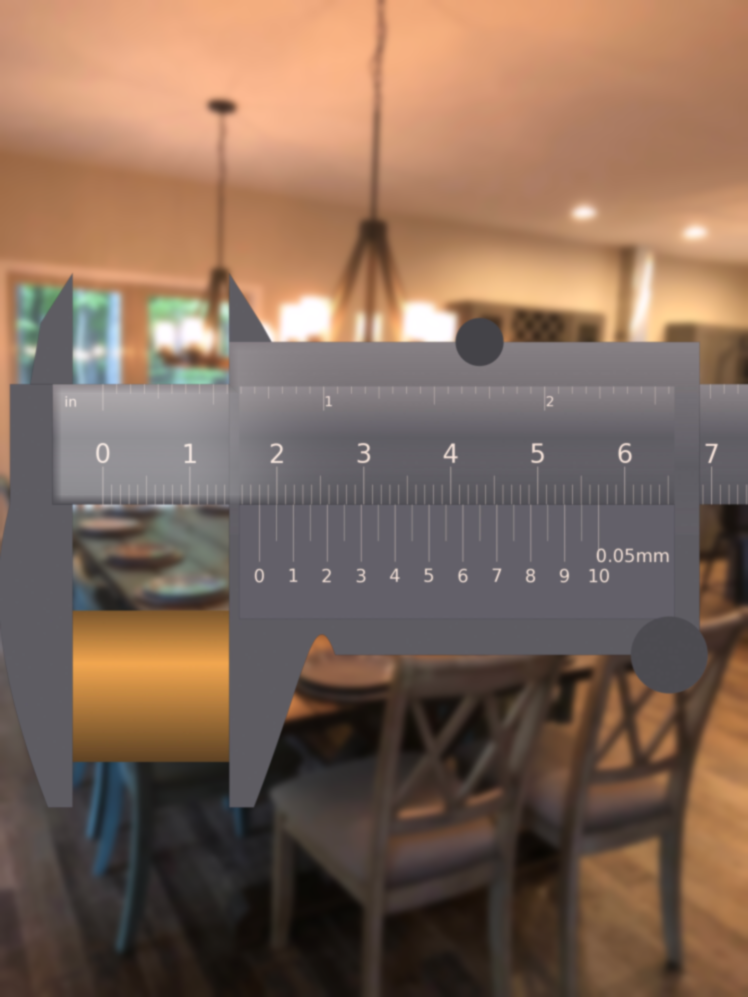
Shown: **18.0** mm
